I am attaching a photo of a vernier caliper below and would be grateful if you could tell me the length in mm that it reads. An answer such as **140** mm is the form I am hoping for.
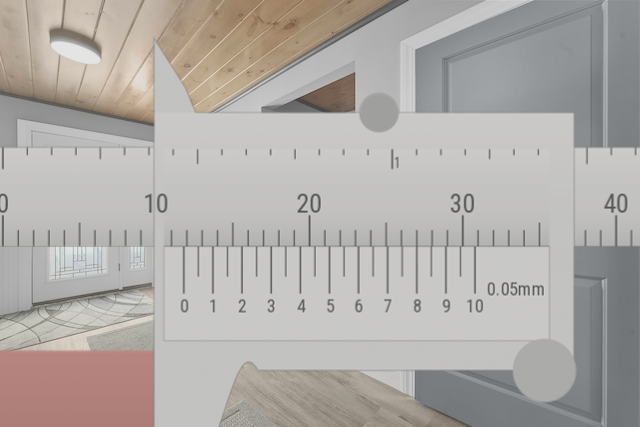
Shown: **11.8** mm
